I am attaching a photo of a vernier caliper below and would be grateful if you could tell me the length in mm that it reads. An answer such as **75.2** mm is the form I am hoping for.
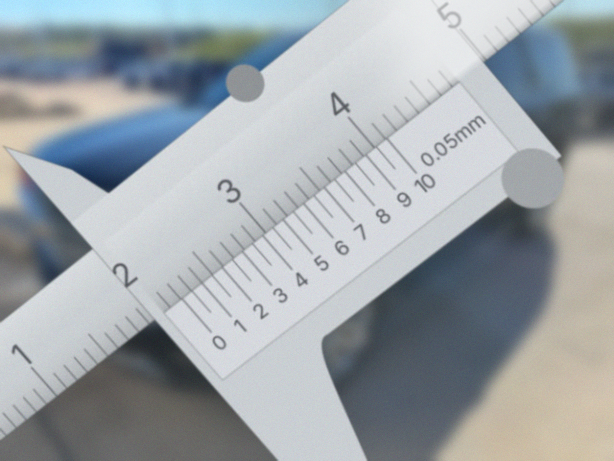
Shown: **22.1** mm
